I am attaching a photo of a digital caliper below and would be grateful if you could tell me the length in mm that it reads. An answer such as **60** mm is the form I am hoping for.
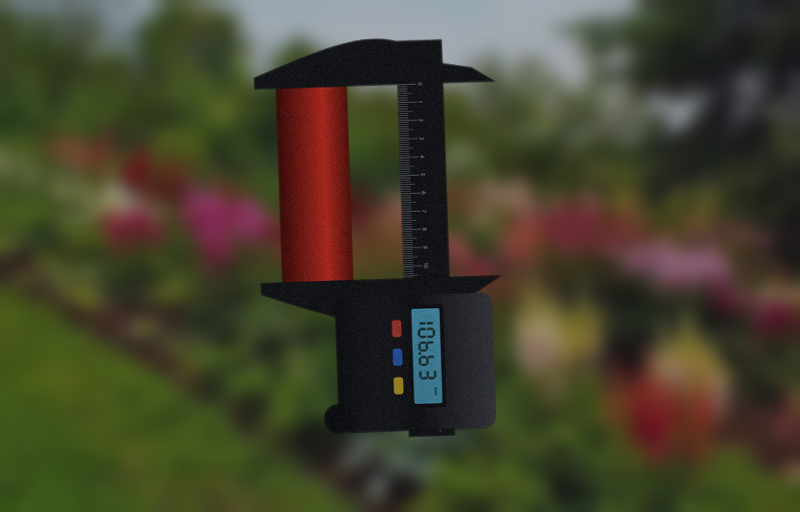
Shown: **106.63** mm
